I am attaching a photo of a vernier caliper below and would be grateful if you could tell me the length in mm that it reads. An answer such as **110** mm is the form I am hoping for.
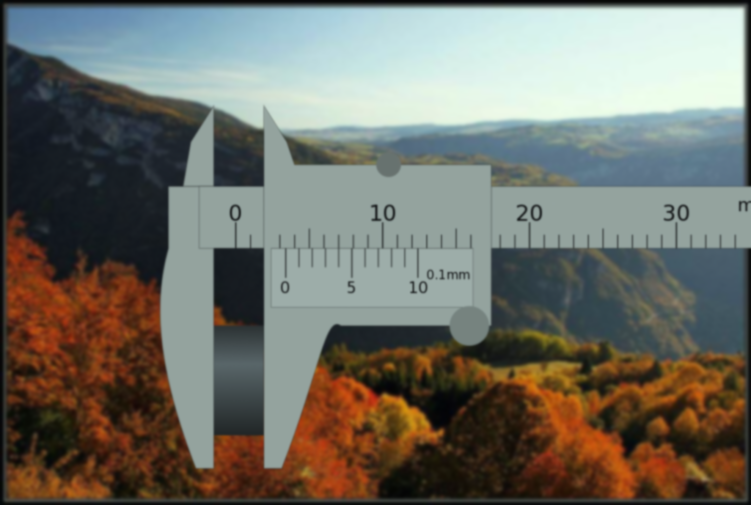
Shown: **3.4** mm
